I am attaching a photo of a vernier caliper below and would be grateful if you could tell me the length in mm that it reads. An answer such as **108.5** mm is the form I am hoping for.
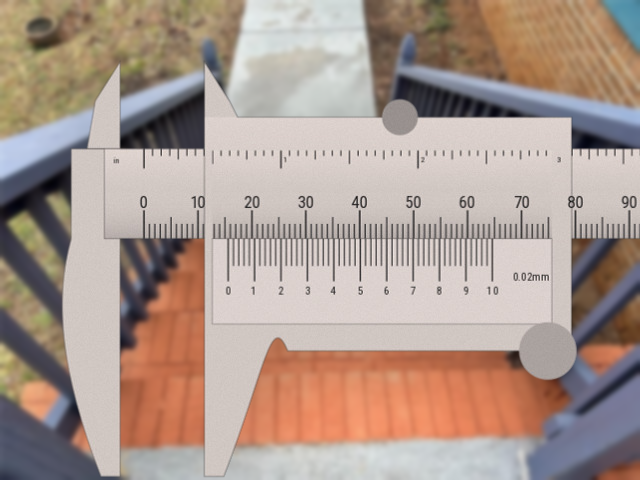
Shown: **15.6** mm
